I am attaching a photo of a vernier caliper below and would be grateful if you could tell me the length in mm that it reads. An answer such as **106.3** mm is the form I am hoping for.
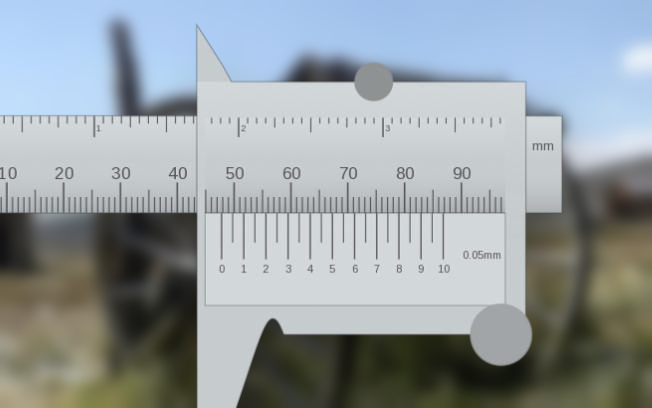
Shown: **47.8** mm
